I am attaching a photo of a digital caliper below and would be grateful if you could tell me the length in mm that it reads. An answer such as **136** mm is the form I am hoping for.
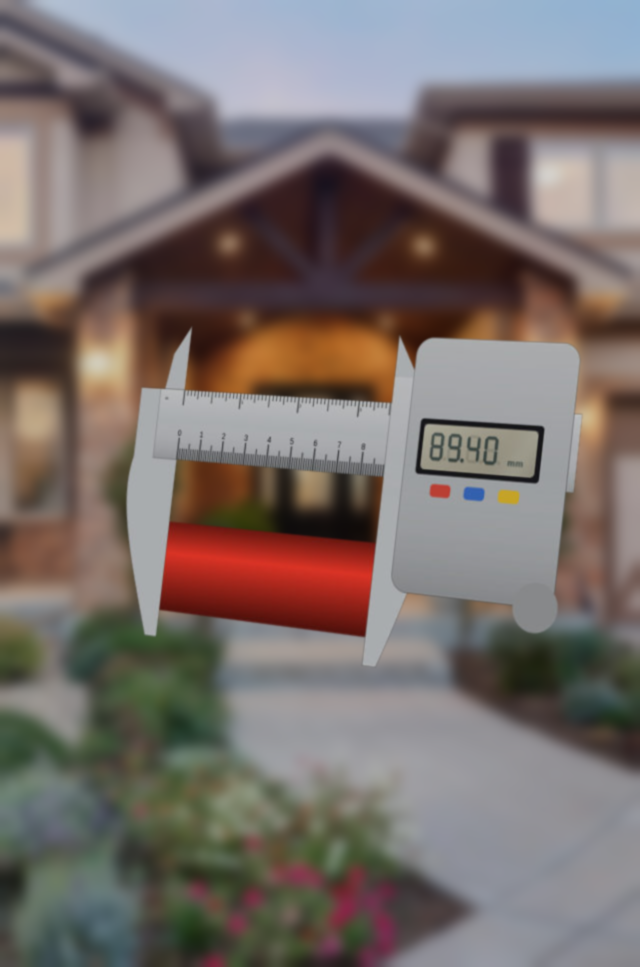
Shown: **89.40** mm
